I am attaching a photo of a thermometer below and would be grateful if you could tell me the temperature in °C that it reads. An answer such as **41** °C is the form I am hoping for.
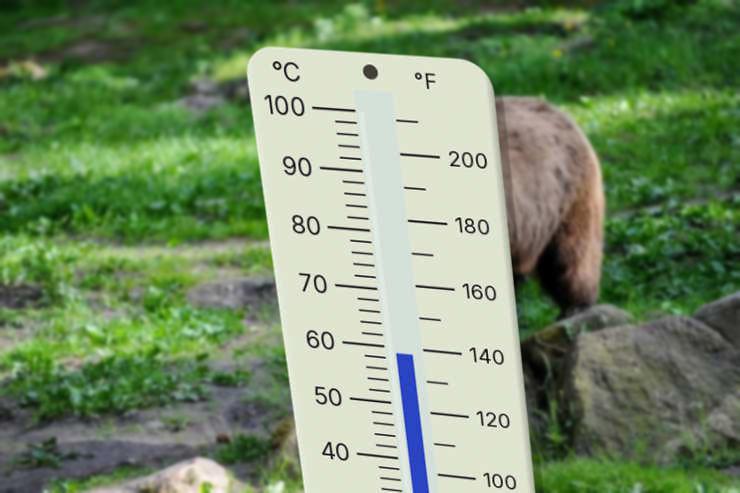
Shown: **59** °C
